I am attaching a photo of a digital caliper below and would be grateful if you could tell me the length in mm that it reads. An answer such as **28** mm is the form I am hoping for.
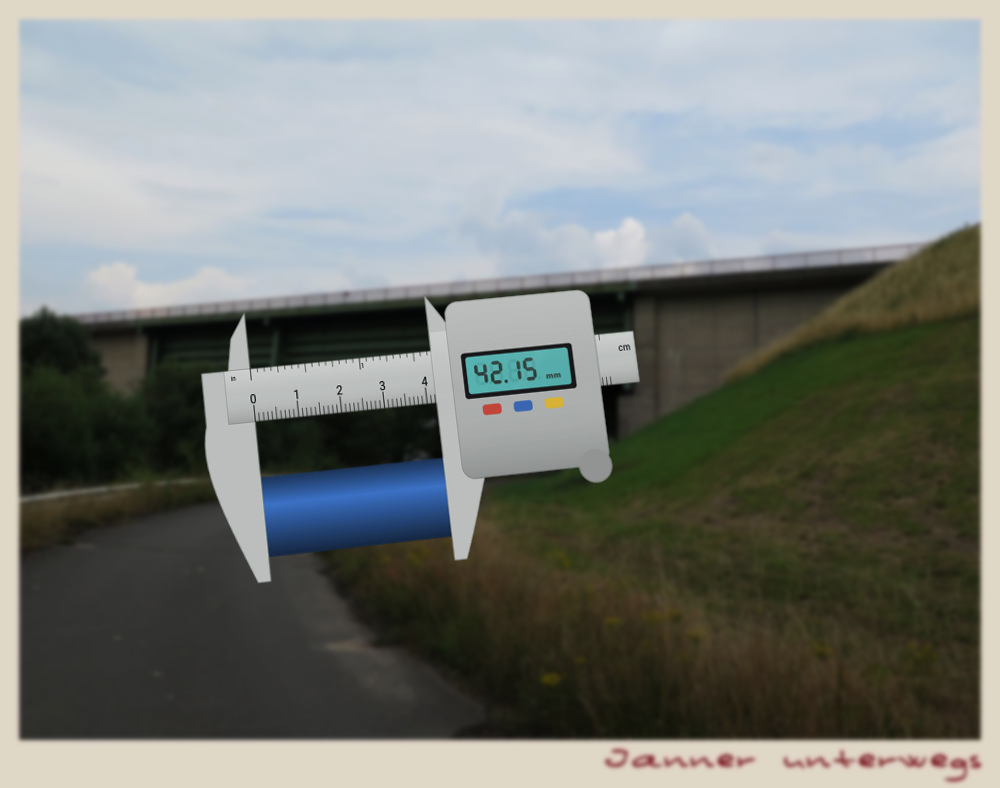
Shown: **42.15** mm
